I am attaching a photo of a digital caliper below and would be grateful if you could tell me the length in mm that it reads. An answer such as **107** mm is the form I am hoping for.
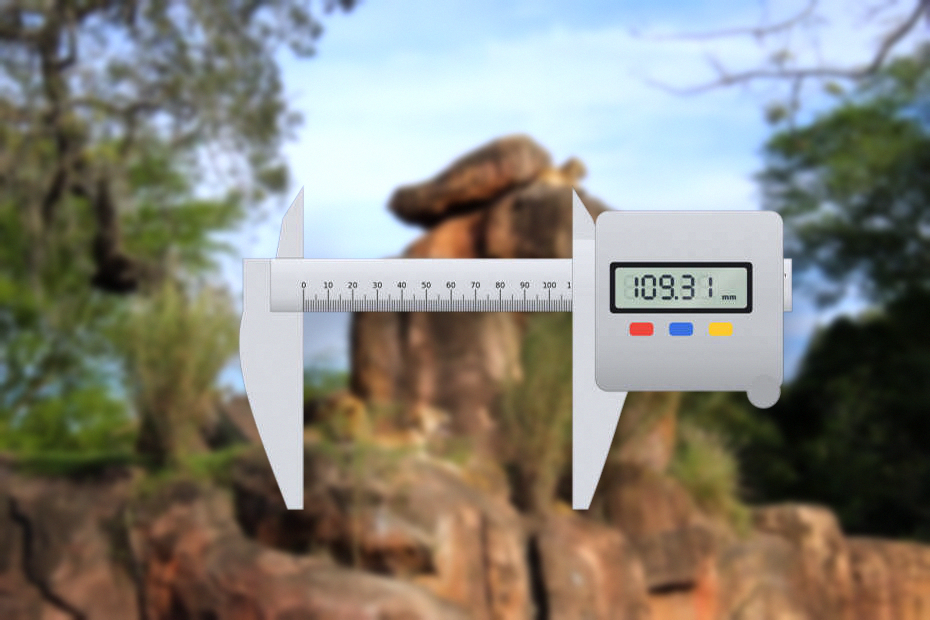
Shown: **109.31** mm
